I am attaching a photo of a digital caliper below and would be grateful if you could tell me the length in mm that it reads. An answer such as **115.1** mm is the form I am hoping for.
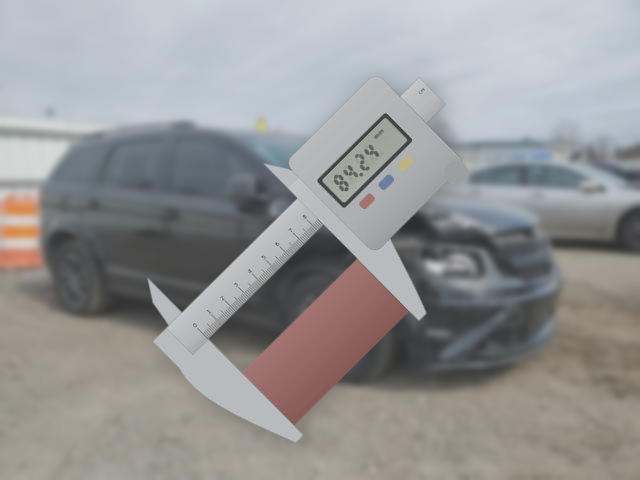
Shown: **84.24** mm
